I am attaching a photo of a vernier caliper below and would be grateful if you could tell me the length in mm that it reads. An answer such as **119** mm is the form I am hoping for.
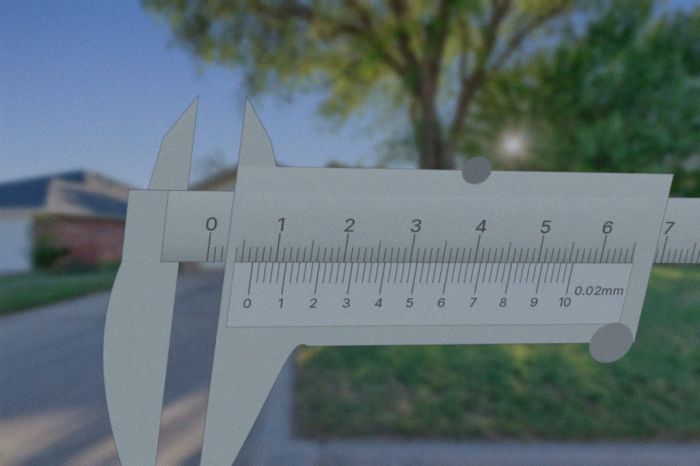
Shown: **6.6** mm
